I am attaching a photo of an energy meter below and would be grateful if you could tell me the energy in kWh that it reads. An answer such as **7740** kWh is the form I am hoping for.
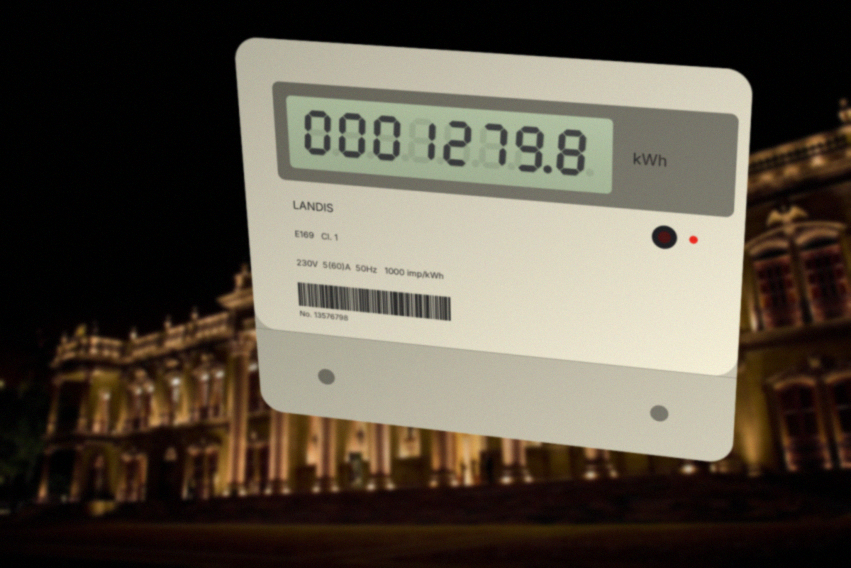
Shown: **1279.8** kWh
